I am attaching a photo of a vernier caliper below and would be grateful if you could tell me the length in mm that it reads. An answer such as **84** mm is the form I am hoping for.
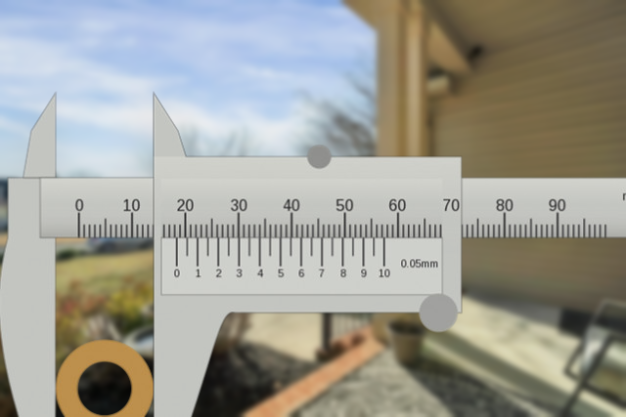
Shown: **18.4** mm
